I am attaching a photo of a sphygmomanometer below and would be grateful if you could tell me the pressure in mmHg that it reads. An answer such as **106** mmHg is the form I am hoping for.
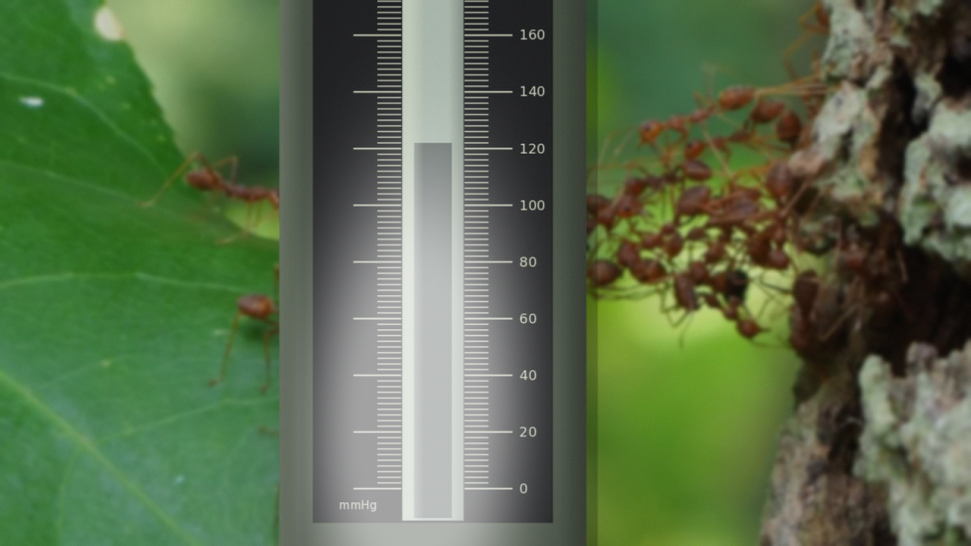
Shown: **122** mmHg
